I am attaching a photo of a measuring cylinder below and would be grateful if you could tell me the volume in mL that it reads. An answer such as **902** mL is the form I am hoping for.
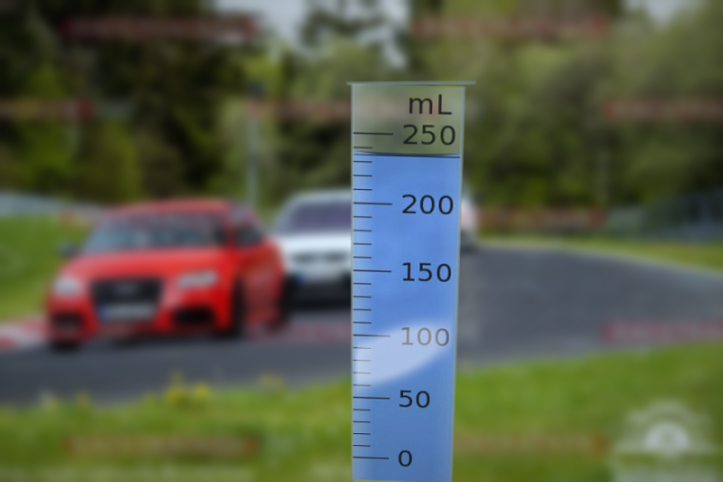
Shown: **235** mL
